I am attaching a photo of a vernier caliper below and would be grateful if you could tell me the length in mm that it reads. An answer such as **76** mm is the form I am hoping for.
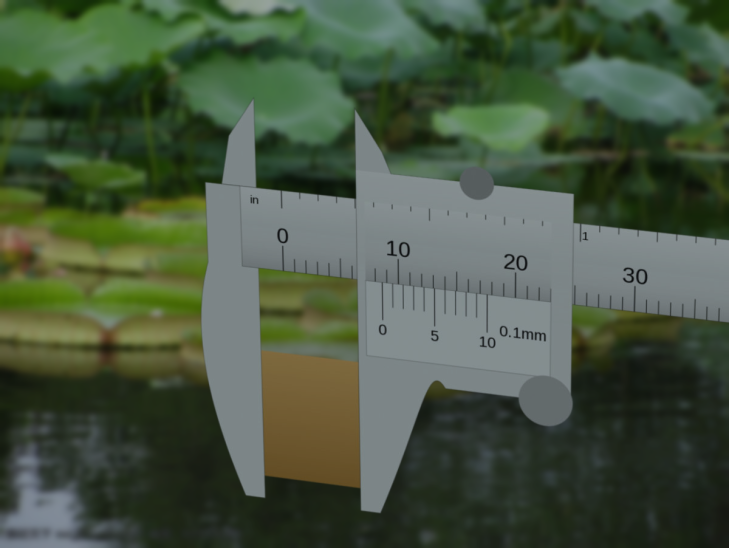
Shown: **8.6** mm
